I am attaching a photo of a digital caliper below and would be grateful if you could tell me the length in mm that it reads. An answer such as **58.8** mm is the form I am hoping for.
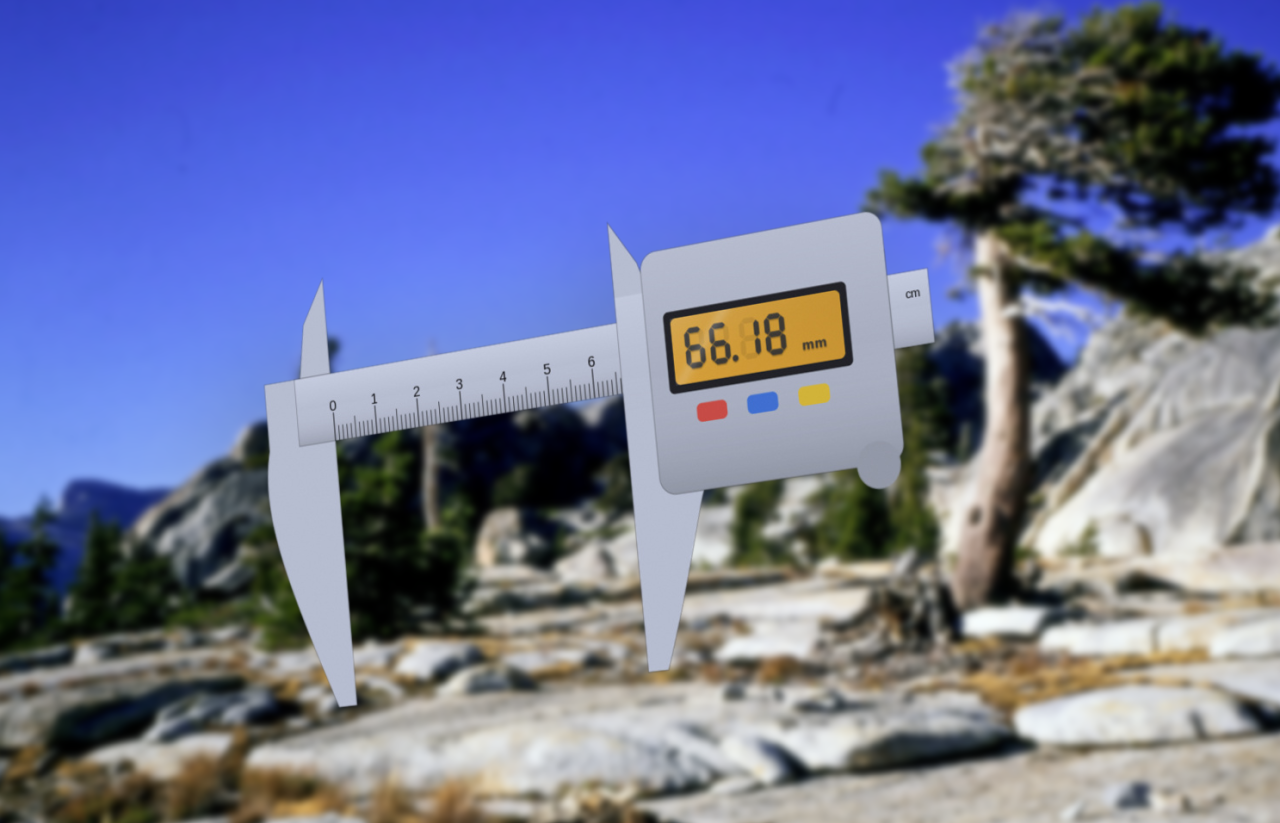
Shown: **66.18** mm
